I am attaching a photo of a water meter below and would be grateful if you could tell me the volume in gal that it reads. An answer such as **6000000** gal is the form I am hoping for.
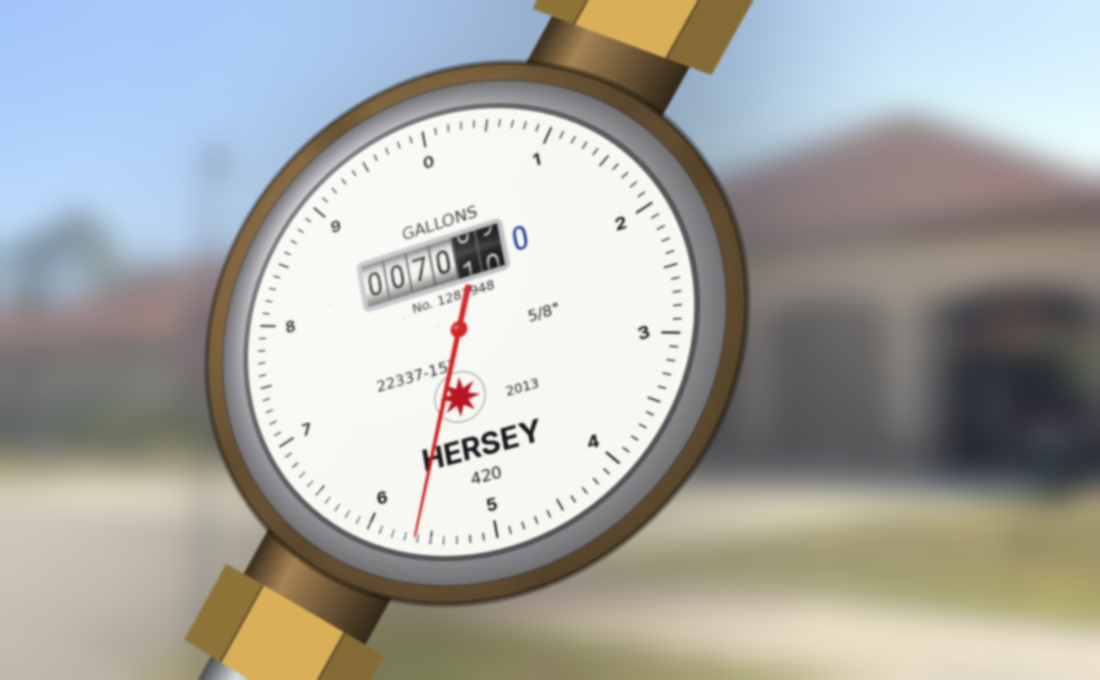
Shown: **70095.6** gal
